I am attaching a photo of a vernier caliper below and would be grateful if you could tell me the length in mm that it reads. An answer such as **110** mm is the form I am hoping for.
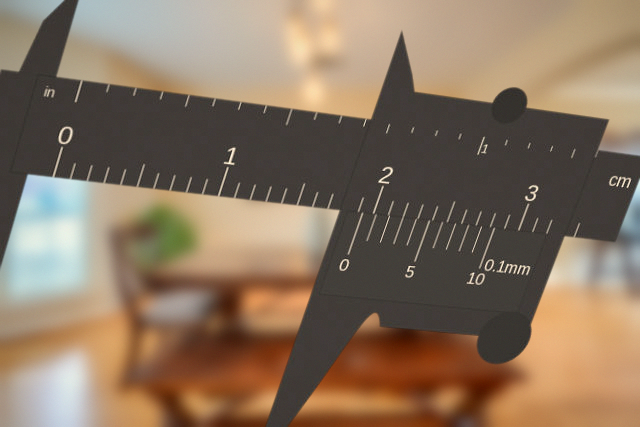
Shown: **19.3** mm
